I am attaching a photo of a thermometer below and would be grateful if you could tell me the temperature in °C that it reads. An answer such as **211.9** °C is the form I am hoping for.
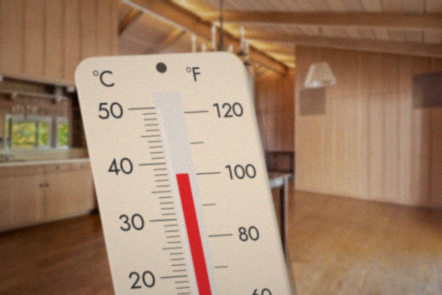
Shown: **38** °C
